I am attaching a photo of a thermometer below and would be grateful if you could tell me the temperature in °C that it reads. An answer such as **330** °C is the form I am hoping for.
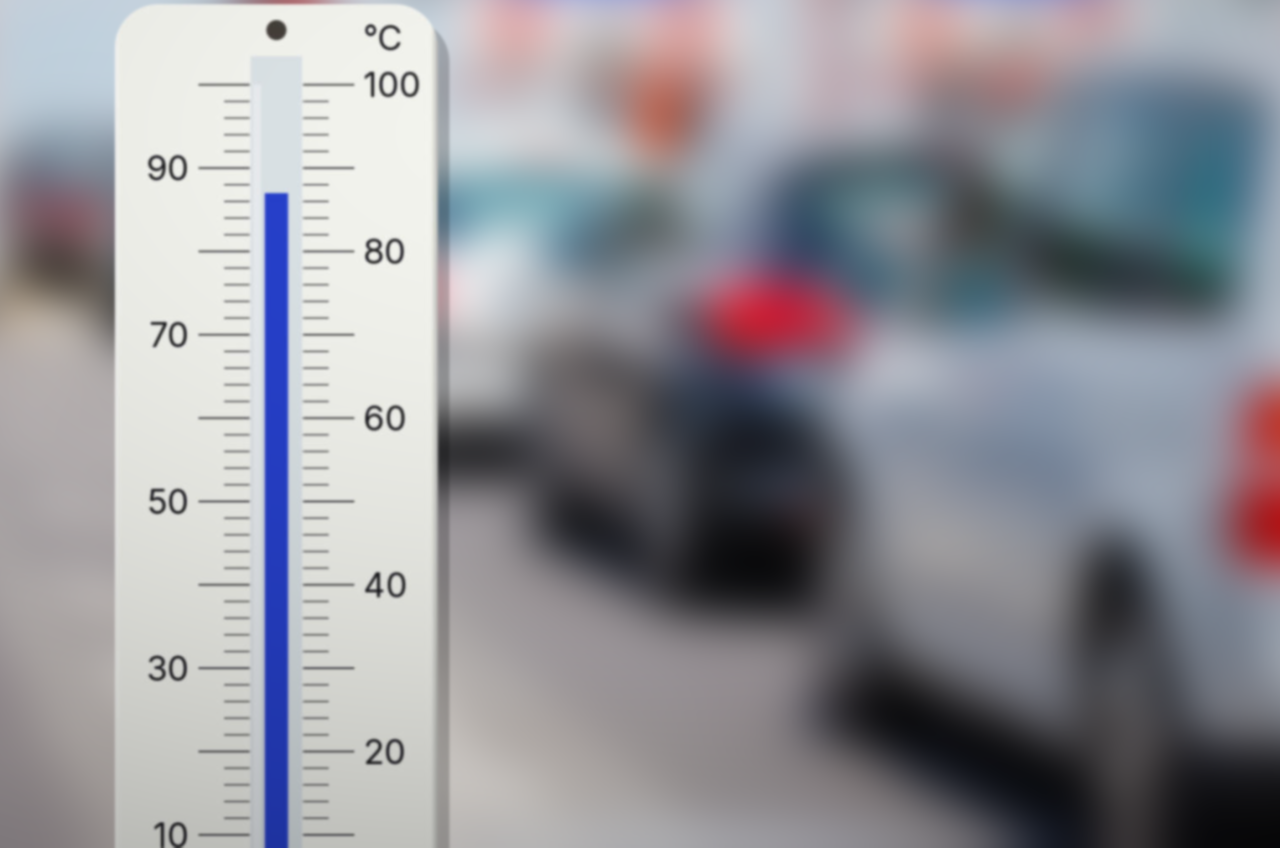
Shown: **87** °C
